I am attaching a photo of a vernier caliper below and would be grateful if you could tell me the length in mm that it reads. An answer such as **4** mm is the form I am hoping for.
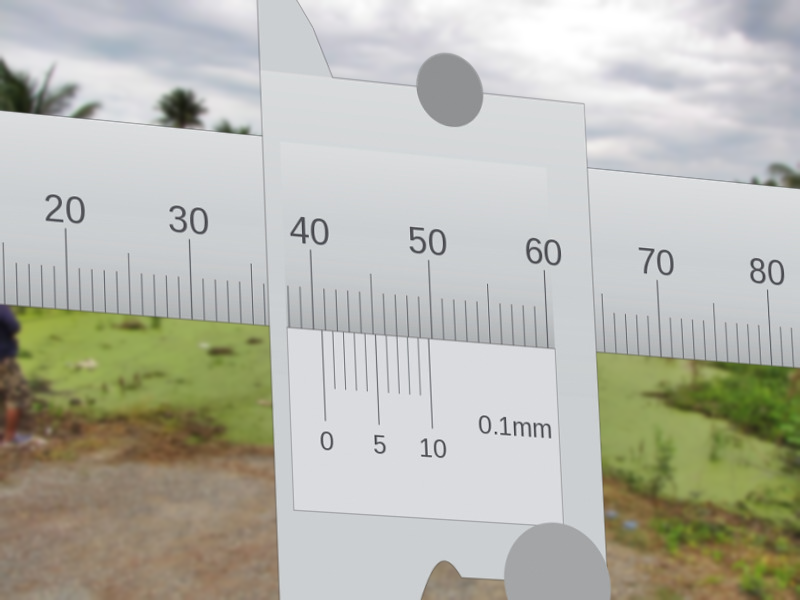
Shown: **40.7** mm
